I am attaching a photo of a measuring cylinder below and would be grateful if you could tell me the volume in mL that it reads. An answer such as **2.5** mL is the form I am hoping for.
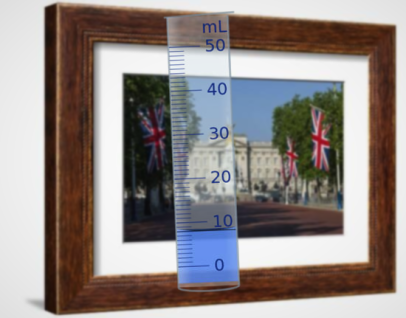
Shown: **8** mL
